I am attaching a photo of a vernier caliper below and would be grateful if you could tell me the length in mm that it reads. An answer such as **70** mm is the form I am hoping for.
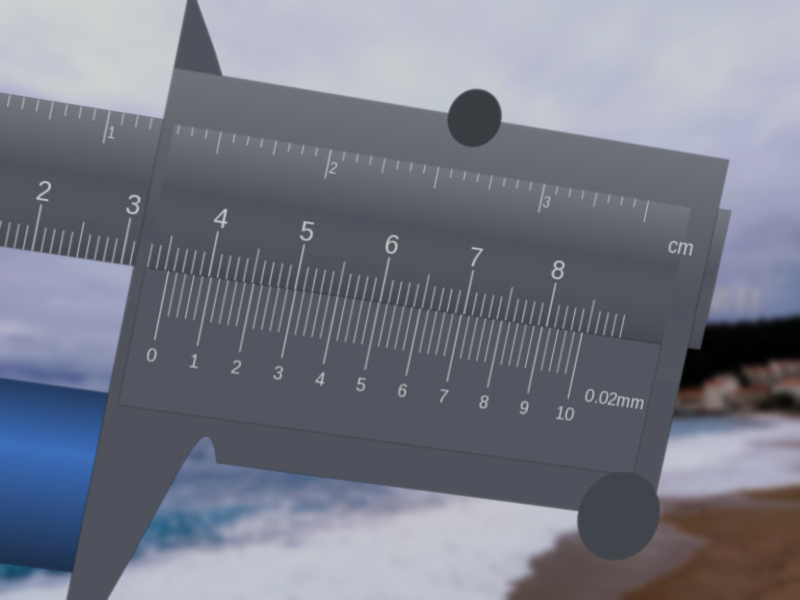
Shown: **35.4** mm
